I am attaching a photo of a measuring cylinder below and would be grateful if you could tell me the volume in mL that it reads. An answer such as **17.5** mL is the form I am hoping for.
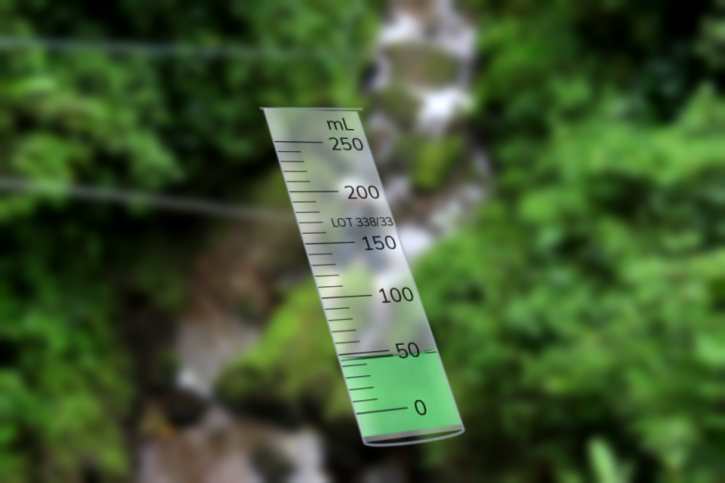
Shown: **45** mL
